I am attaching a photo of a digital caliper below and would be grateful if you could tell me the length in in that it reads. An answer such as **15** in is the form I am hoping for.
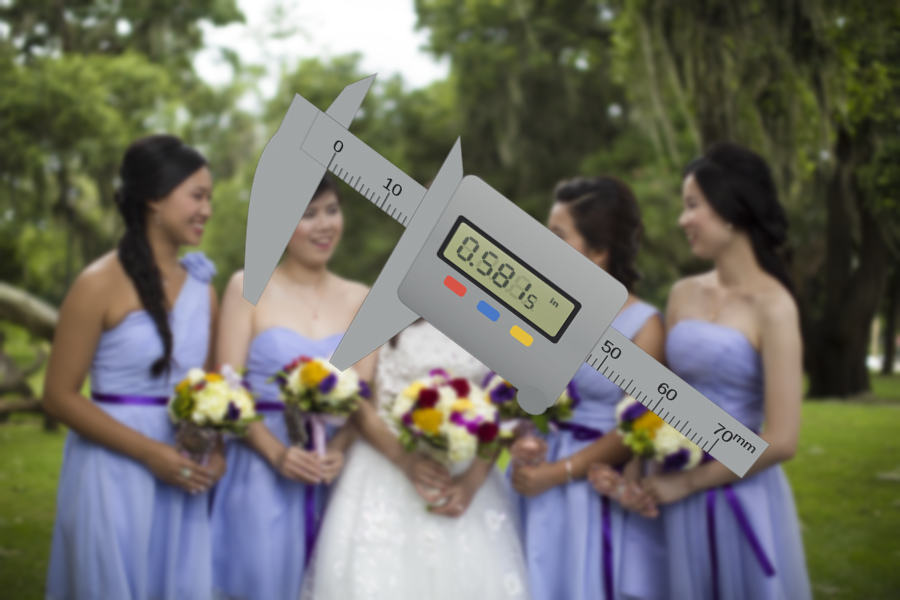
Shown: **0.5815** in
